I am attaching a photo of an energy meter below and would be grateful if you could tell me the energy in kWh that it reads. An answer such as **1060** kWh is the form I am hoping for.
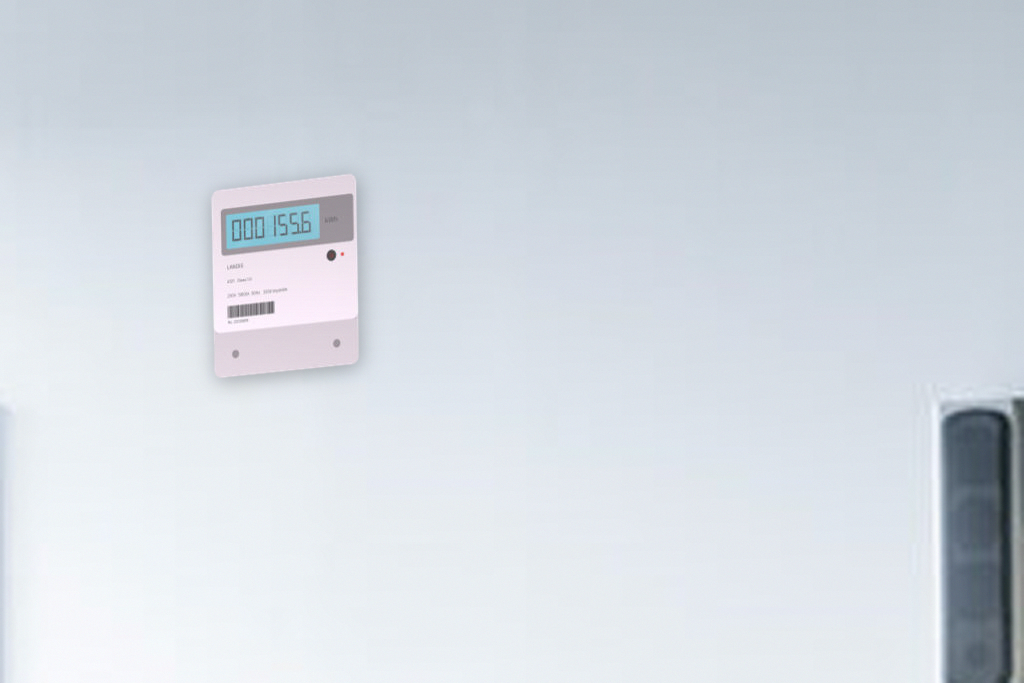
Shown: **155.6** kWh
